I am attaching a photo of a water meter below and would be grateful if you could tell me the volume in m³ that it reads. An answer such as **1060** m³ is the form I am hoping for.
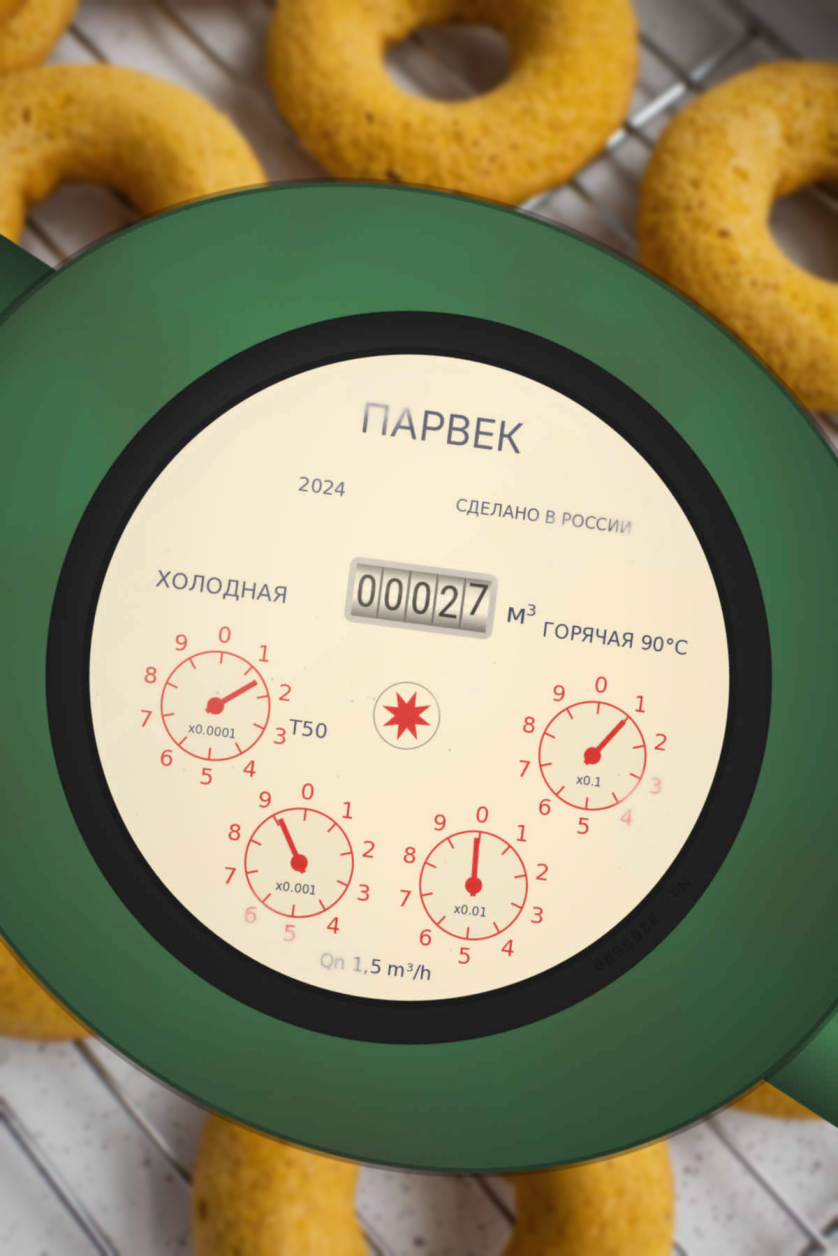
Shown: **27.0991** m³
